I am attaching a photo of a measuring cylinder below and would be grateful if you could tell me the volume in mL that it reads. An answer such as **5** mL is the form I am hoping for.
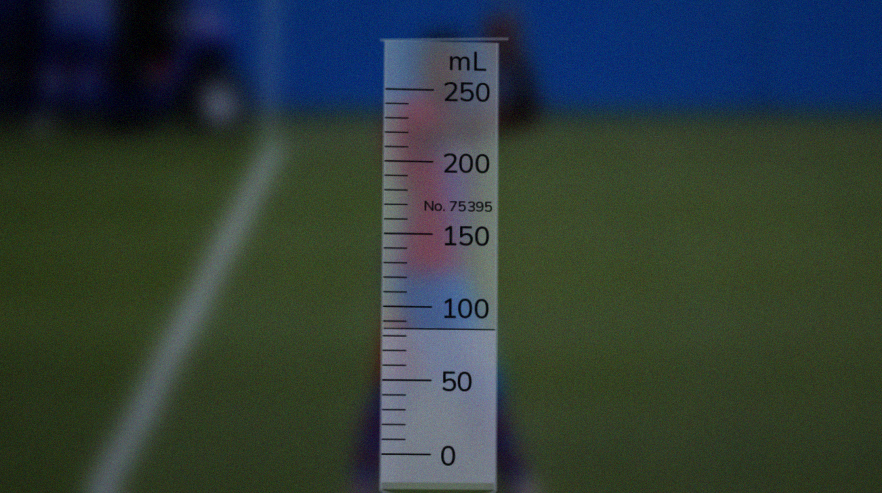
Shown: **85** mL
